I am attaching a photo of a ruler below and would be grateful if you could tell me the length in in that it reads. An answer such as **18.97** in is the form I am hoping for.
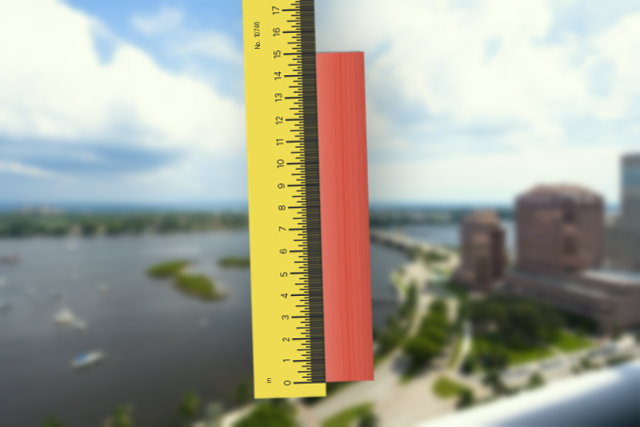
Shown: **15** in
